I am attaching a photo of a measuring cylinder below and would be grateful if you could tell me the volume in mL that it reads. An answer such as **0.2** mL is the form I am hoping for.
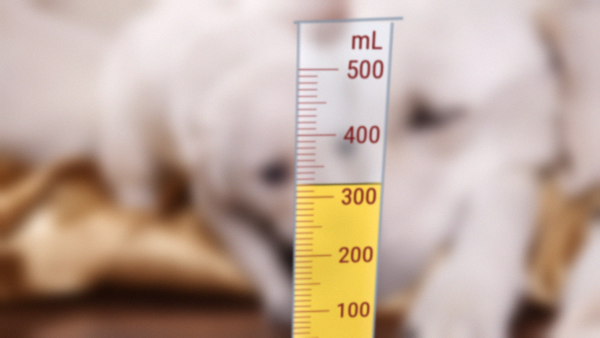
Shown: **320** mL
